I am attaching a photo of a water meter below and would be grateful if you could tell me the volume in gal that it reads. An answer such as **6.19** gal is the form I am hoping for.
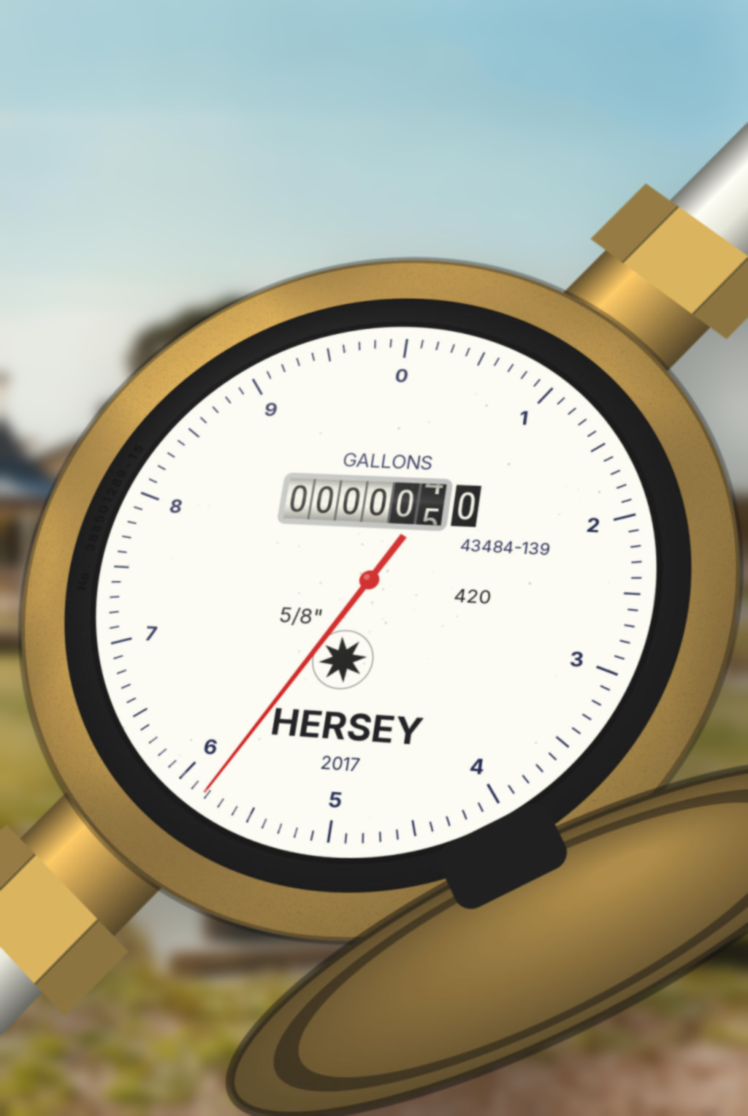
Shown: **45.8** gal
